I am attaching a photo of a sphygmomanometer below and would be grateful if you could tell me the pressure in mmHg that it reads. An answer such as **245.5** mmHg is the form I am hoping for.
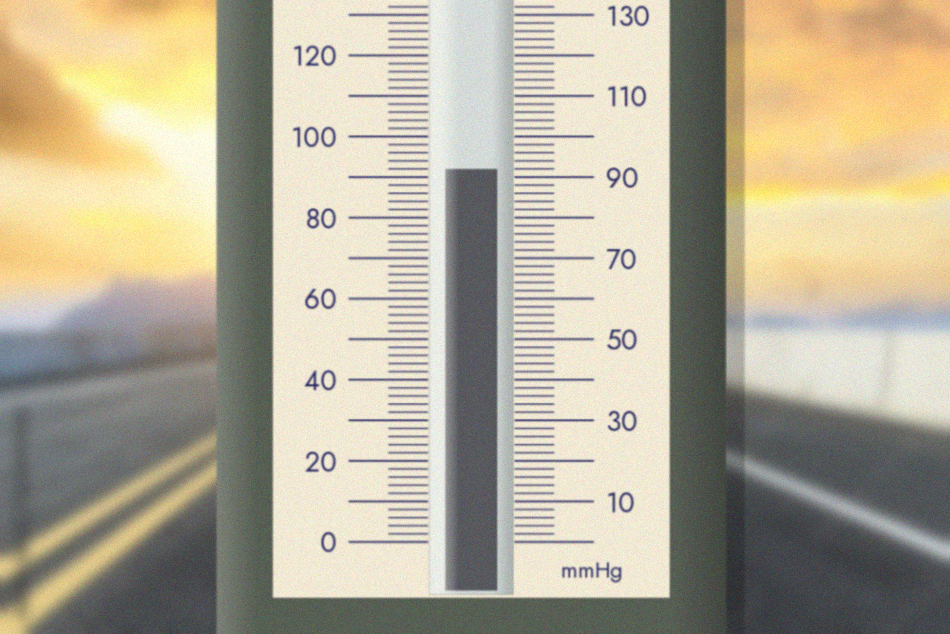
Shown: **92** mmHg
